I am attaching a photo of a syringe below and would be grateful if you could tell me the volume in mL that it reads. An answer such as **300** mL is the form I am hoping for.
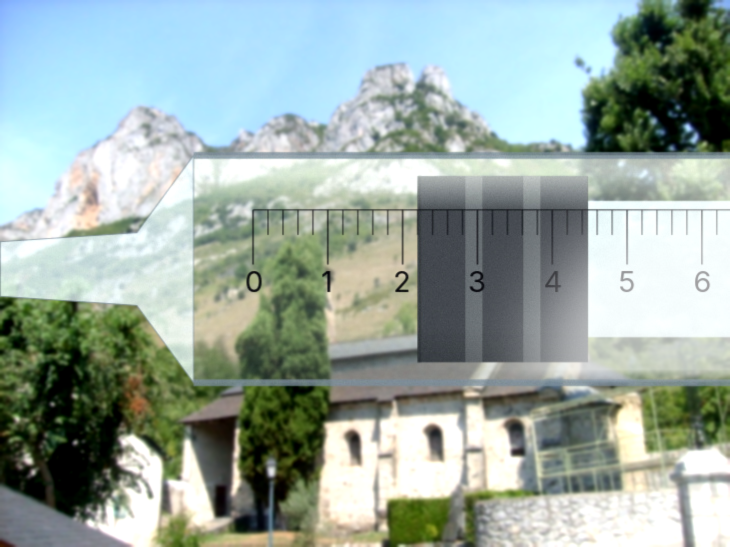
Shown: **2.2** mL
